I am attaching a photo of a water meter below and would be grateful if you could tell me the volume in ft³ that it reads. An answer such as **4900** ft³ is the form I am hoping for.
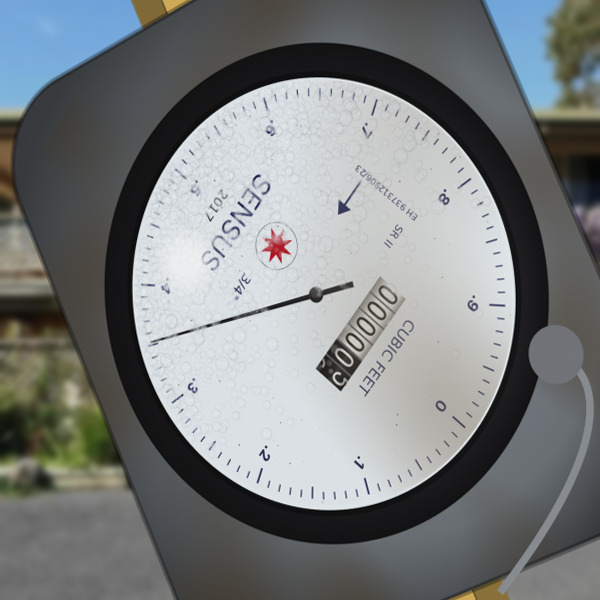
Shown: **5.35** ft³
